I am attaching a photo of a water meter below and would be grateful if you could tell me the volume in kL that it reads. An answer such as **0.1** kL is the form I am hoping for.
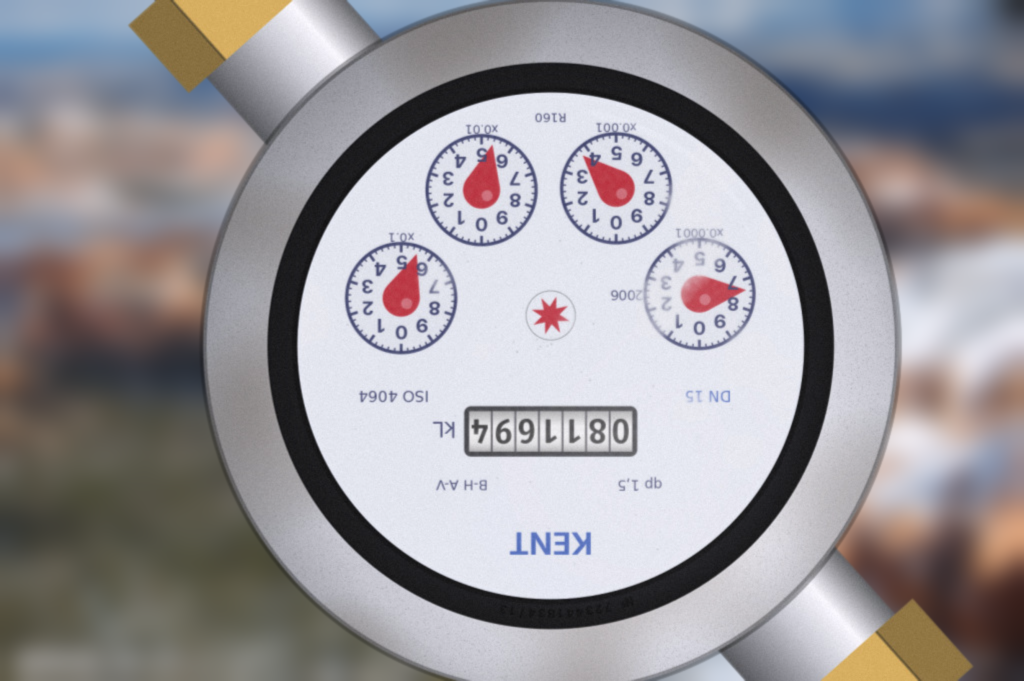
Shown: **811694.5537** kL
